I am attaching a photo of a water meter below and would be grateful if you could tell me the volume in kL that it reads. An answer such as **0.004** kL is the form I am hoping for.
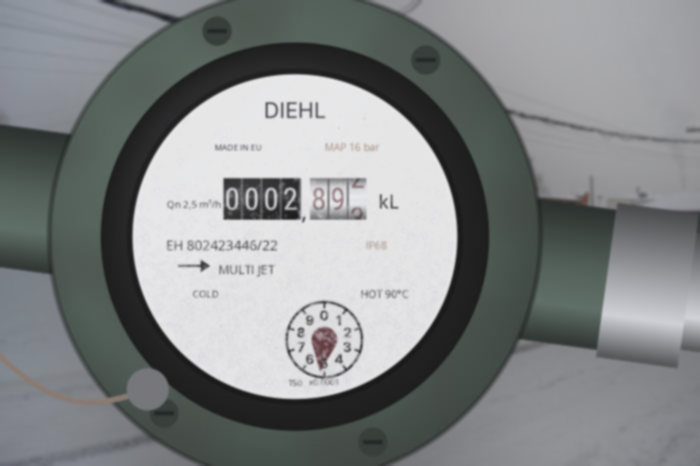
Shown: **2.8925** kL
